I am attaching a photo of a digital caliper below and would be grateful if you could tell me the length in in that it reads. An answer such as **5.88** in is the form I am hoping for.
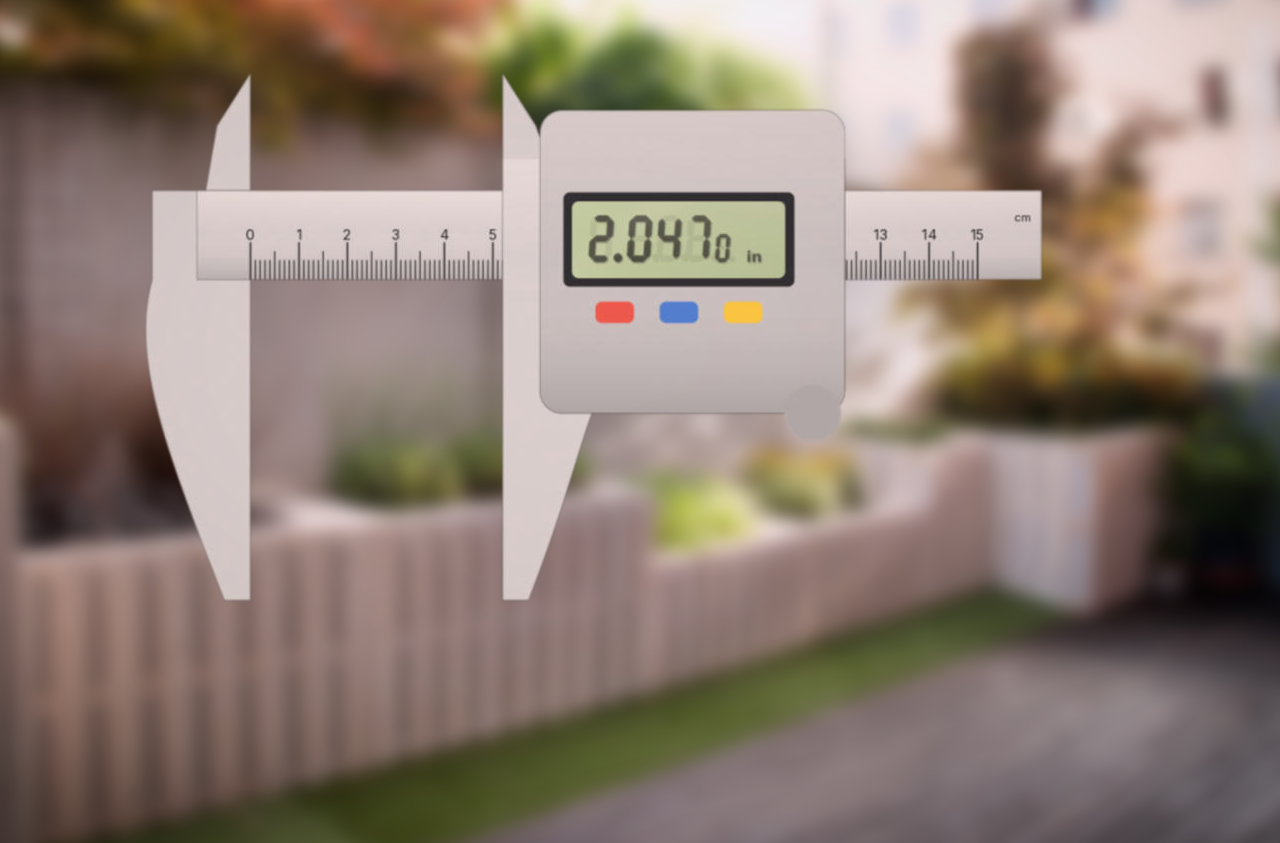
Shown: **2.0470** in
